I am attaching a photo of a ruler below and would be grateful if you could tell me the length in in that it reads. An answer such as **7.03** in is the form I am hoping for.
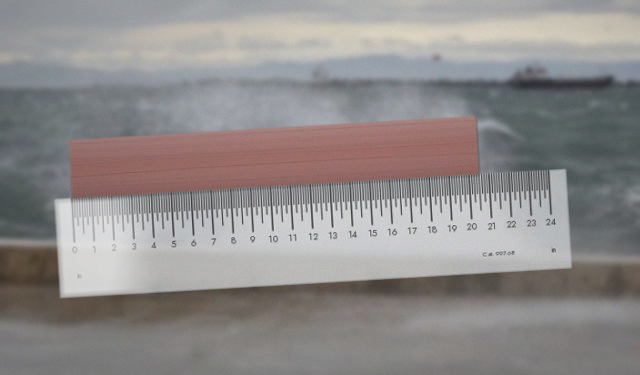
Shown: **20.5** in
